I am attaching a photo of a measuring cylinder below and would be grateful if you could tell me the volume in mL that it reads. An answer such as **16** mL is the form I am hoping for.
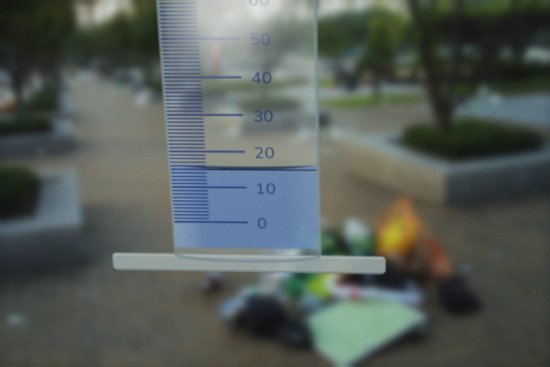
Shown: **15** mL
